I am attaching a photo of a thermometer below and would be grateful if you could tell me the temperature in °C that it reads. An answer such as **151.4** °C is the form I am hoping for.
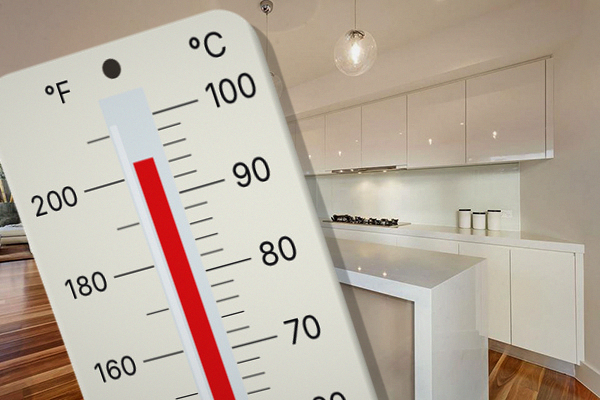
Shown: **95** °C
